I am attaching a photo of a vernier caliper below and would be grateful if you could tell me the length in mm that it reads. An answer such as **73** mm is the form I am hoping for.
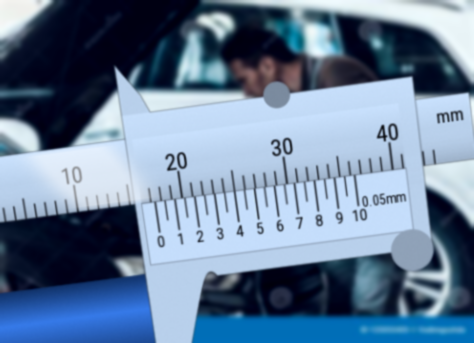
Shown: **17.4** mm
